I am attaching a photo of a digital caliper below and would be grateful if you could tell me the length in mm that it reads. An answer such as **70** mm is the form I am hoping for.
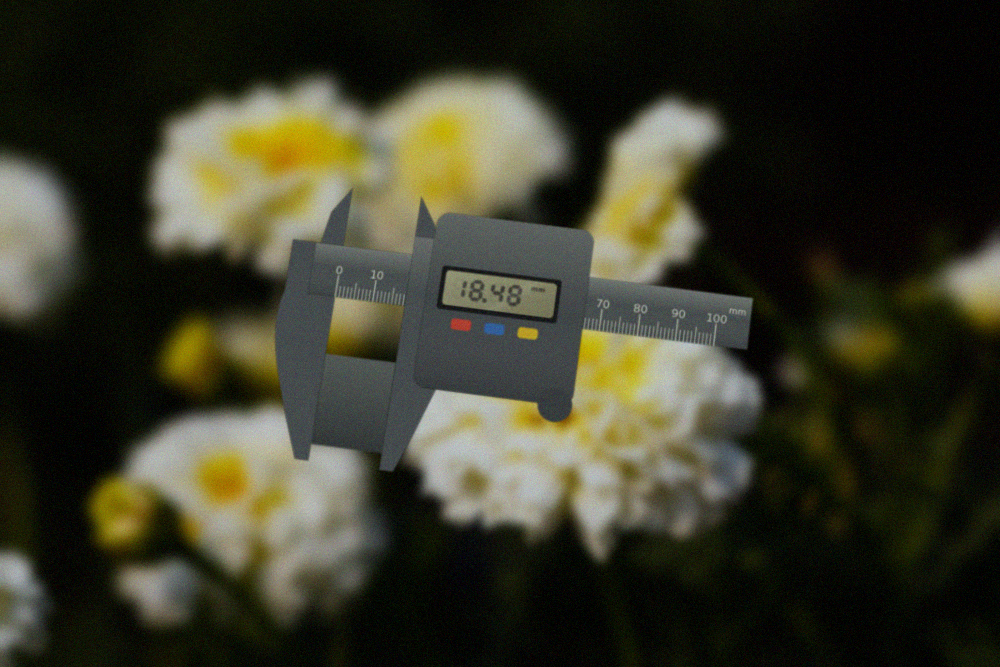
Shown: **18.48** mm
